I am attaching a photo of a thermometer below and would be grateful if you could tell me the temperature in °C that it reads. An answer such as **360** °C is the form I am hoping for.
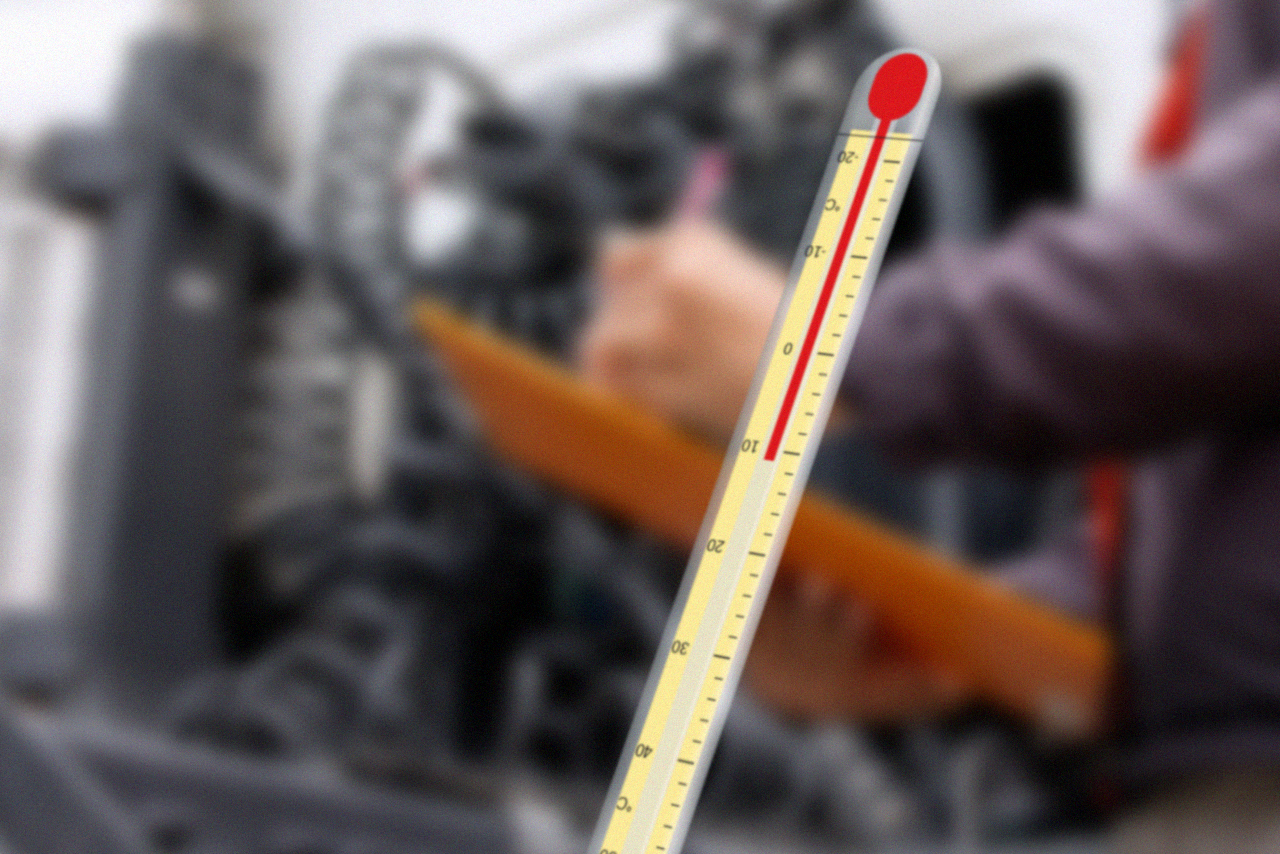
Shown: **11** °C
